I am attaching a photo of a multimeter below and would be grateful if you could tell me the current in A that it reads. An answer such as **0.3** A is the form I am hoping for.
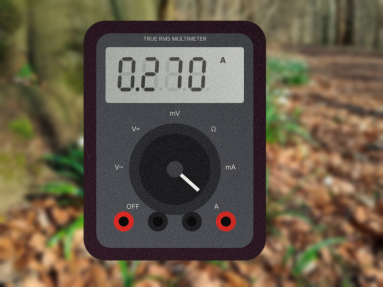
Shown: **0.270** A
